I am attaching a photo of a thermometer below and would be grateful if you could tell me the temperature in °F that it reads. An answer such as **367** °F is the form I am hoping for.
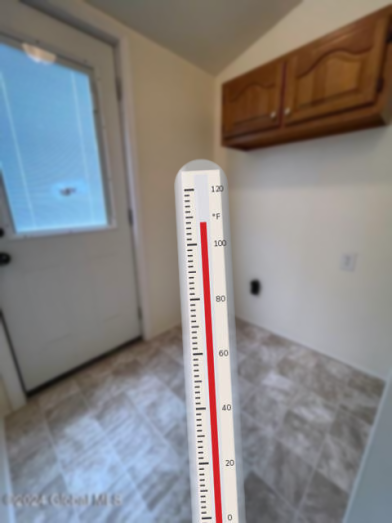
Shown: **108** °F
